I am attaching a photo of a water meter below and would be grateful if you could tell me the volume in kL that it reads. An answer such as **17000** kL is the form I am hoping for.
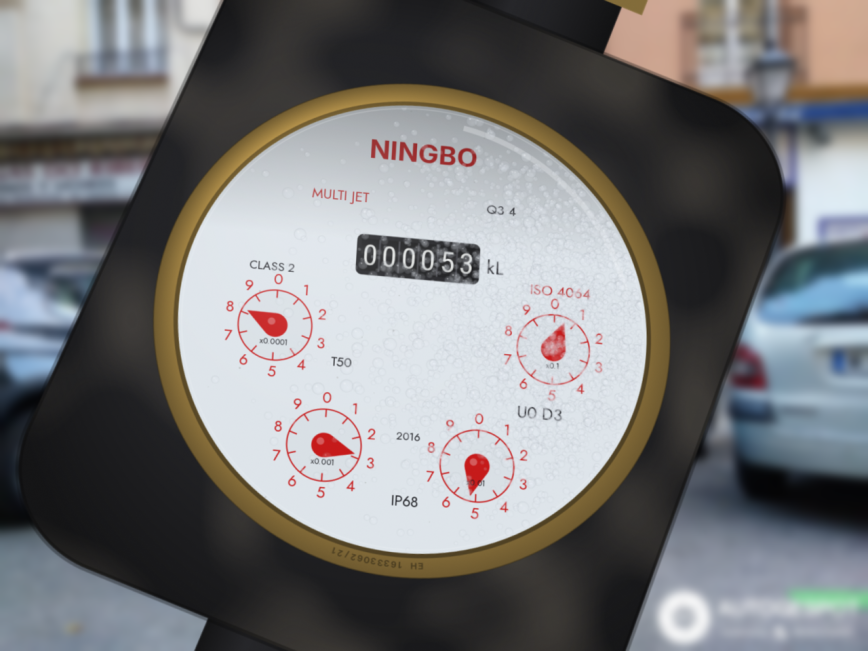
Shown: **53.0528** kL
